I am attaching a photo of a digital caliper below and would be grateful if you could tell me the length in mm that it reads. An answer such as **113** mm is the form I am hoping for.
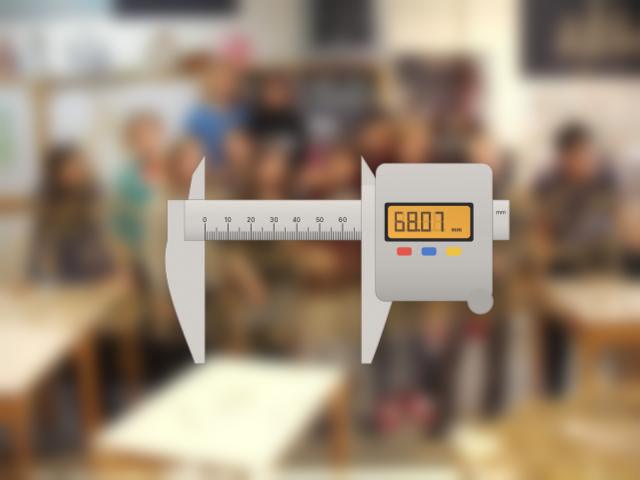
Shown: **68.07** mm
